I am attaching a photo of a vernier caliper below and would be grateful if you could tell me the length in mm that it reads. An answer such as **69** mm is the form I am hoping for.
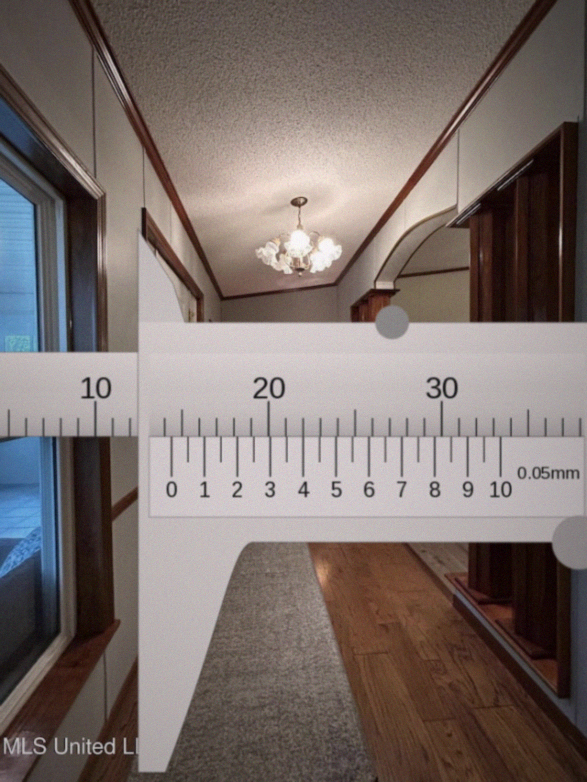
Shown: **14.4** mm
